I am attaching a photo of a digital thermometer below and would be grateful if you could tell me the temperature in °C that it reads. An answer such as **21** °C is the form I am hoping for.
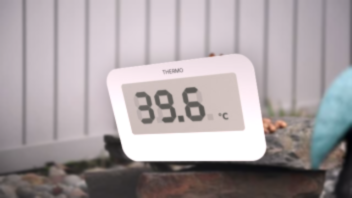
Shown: **39.6** °C
